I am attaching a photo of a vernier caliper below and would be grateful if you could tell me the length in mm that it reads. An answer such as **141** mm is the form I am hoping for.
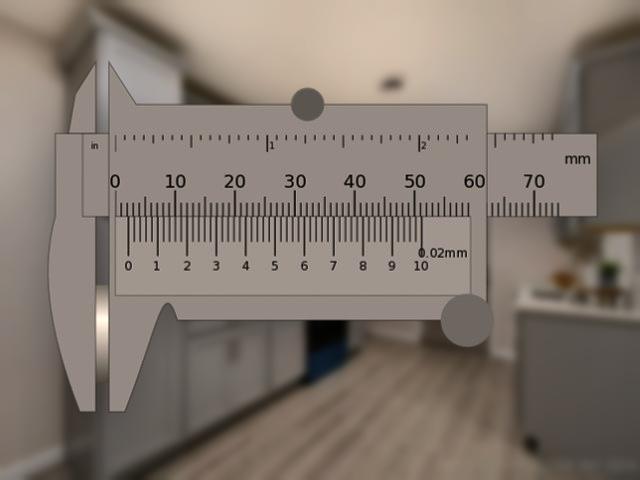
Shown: **2.2** mm
